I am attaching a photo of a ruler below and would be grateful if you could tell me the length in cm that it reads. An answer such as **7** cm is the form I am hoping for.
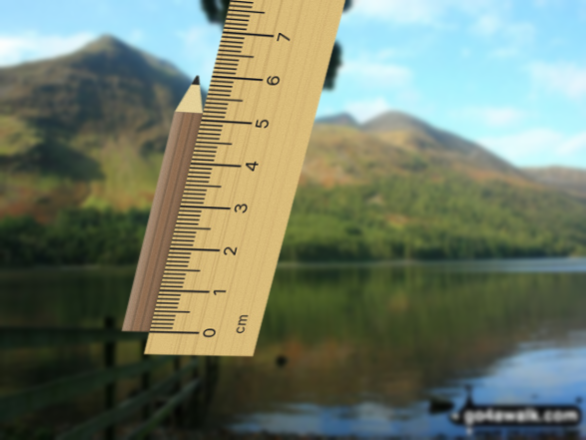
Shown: **6** cm
